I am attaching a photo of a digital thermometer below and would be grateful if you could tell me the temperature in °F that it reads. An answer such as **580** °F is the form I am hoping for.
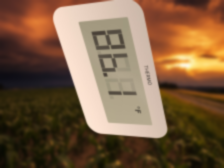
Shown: **86.1** °F
